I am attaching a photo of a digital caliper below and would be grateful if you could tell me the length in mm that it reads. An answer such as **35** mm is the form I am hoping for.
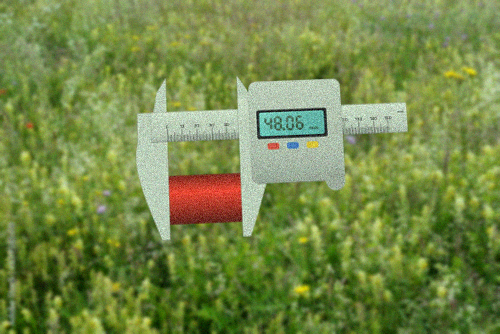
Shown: **48.06** mm
